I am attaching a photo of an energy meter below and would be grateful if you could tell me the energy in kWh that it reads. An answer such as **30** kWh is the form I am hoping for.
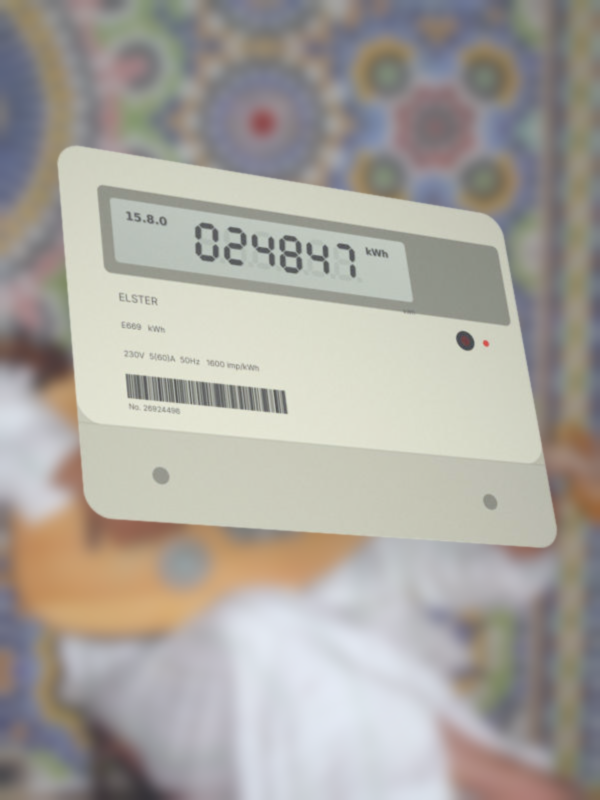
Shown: **24847** kWh
